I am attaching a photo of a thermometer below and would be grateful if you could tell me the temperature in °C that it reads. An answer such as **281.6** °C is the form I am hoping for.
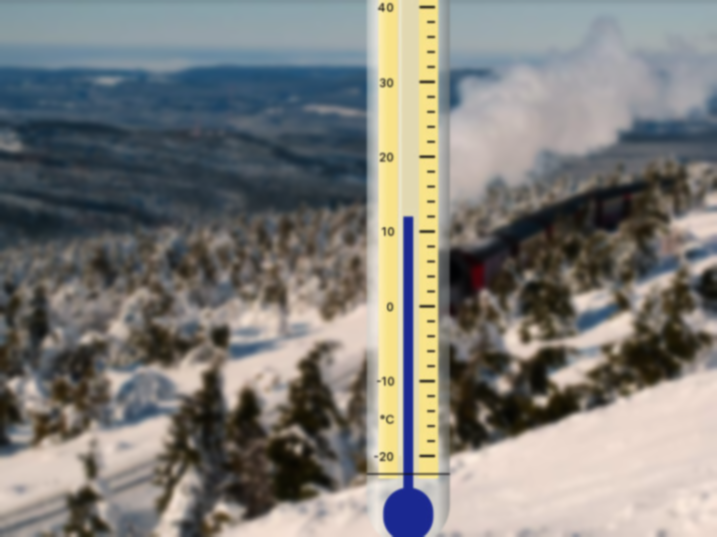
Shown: **12** °C
